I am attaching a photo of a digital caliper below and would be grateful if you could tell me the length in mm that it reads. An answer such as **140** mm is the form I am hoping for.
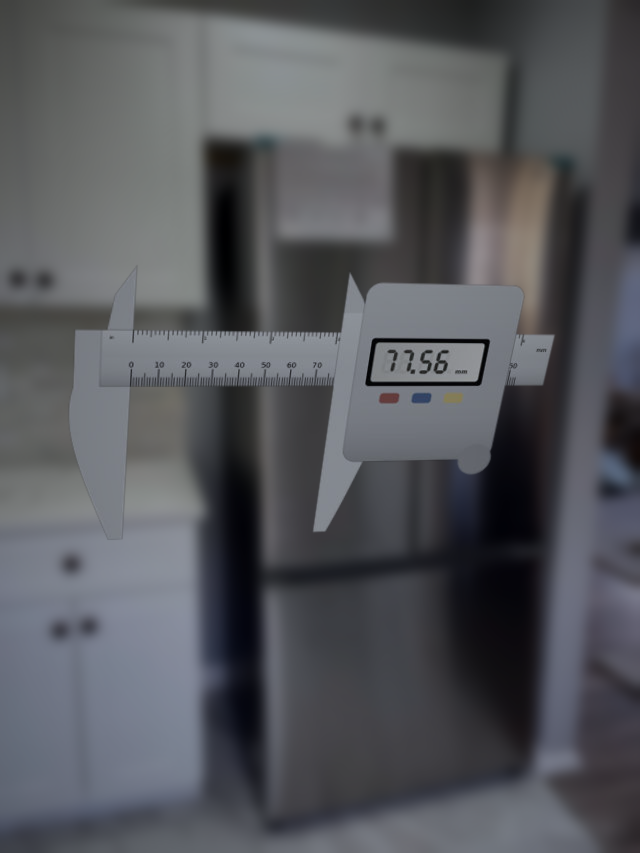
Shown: **77.56** mm
